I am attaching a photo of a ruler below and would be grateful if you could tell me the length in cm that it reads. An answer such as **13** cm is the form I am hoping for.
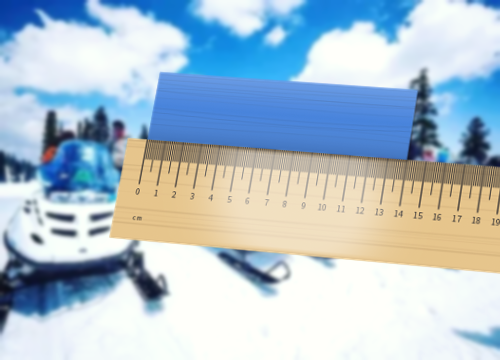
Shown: **14** cm
